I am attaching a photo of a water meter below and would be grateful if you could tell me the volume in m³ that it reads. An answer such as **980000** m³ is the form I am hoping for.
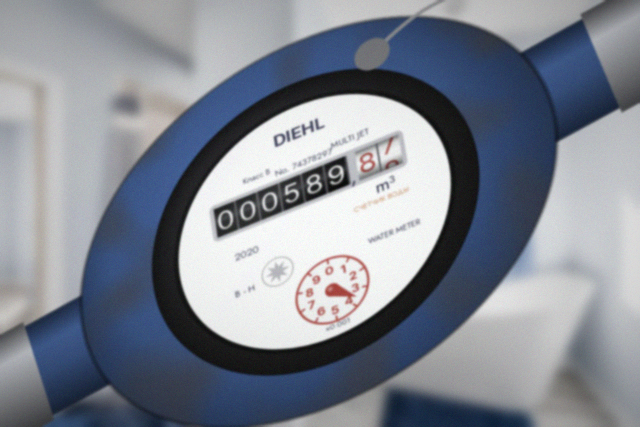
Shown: **589.873** m³
